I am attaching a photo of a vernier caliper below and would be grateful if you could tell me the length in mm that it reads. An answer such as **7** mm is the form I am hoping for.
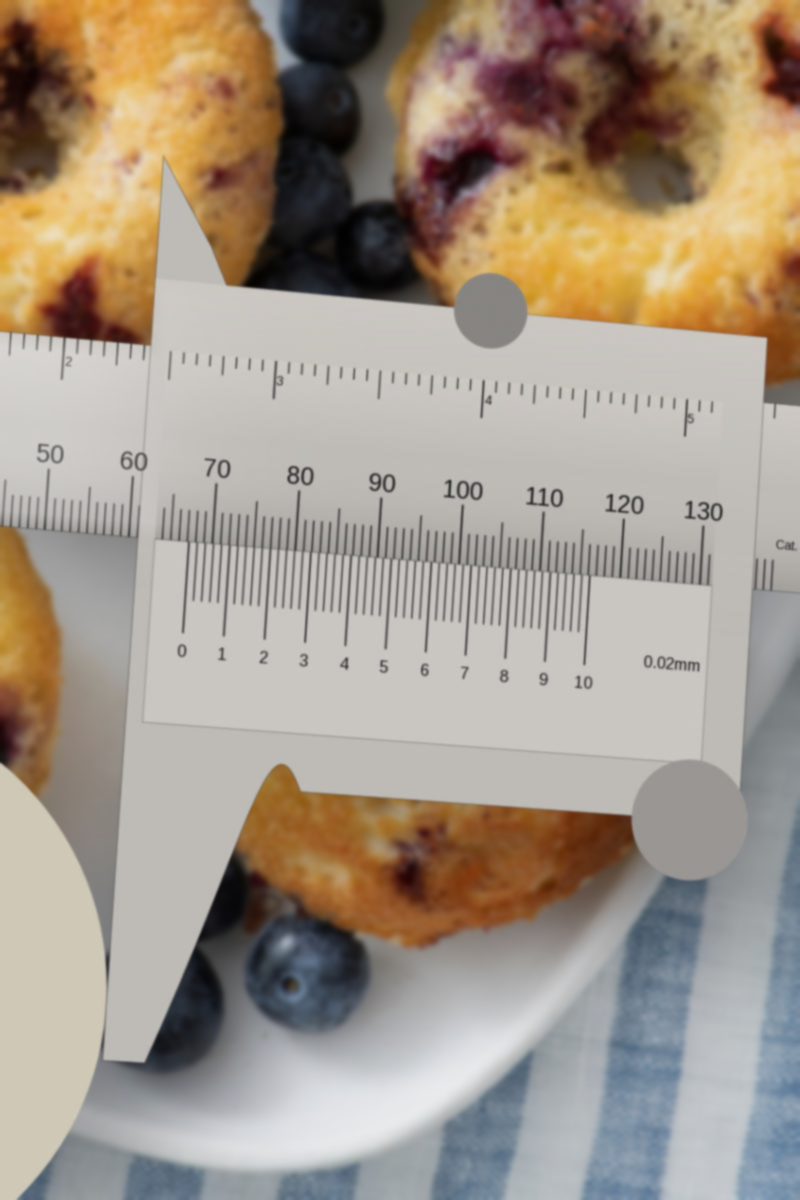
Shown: **67.2** mm
